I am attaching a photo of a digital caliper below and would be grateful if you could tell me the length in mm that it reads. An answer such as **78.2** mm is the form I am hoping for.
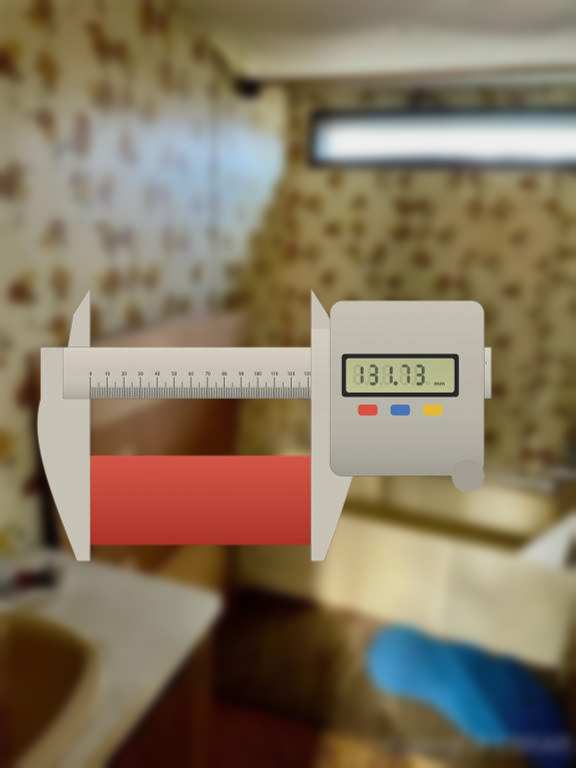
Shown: **131.73** mm
